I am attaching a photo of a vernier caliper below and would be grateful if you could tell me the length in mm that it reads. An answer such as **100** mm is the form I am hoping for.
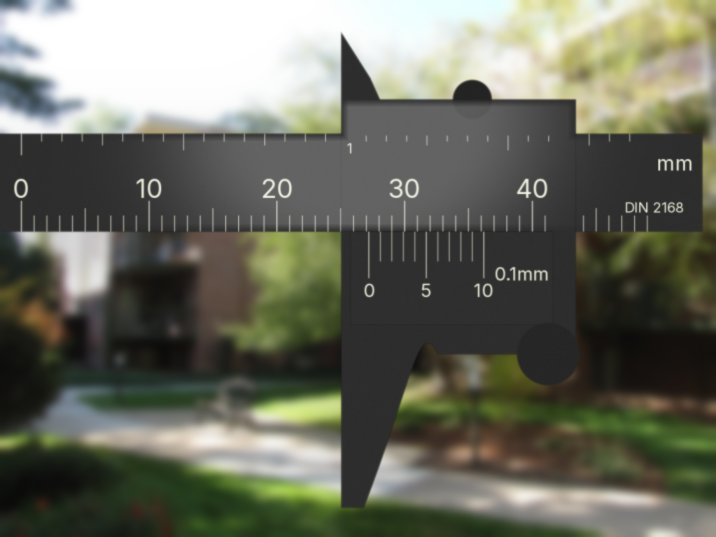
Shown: **27.2** mm
